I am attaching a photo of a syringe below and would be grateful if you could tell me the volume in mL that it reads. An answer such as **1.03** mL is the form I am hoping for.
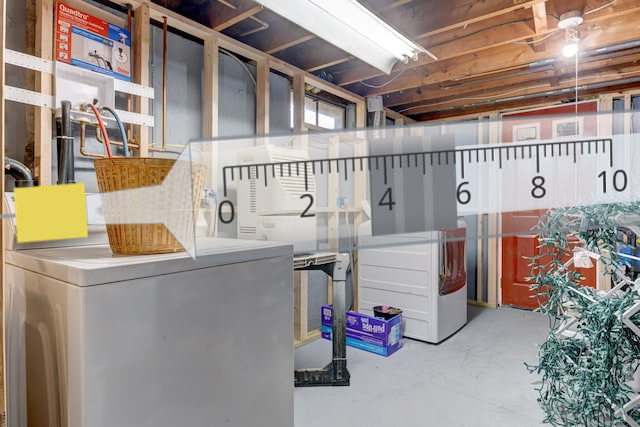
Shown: **3.6** mL
